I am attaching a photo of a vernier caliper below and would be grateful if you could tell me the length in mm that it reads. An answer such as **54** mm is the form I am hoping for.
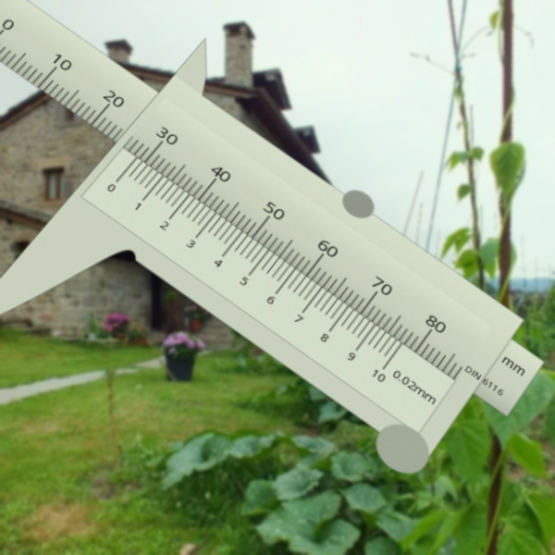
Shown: **28.6** mm
